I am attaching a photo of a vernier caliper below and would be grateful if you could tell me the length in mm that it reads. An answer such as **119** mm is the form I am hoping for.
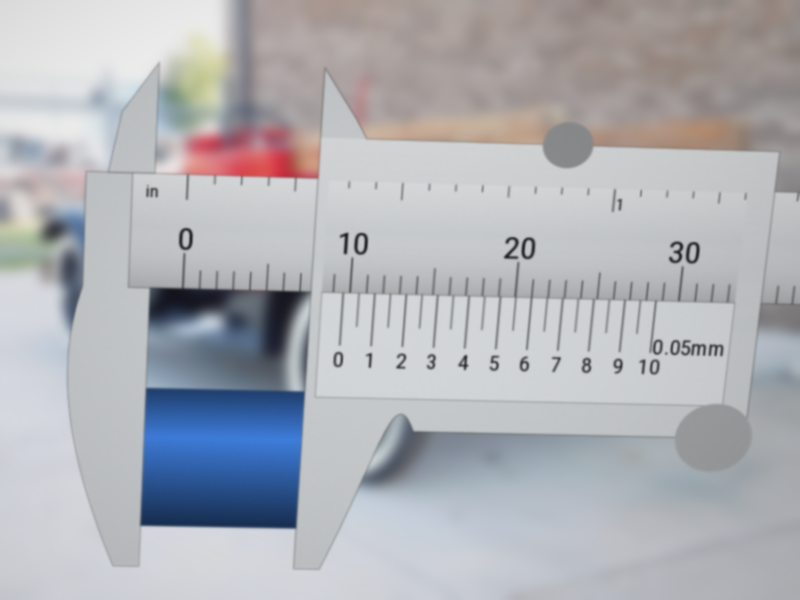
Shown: **9.6** mm
